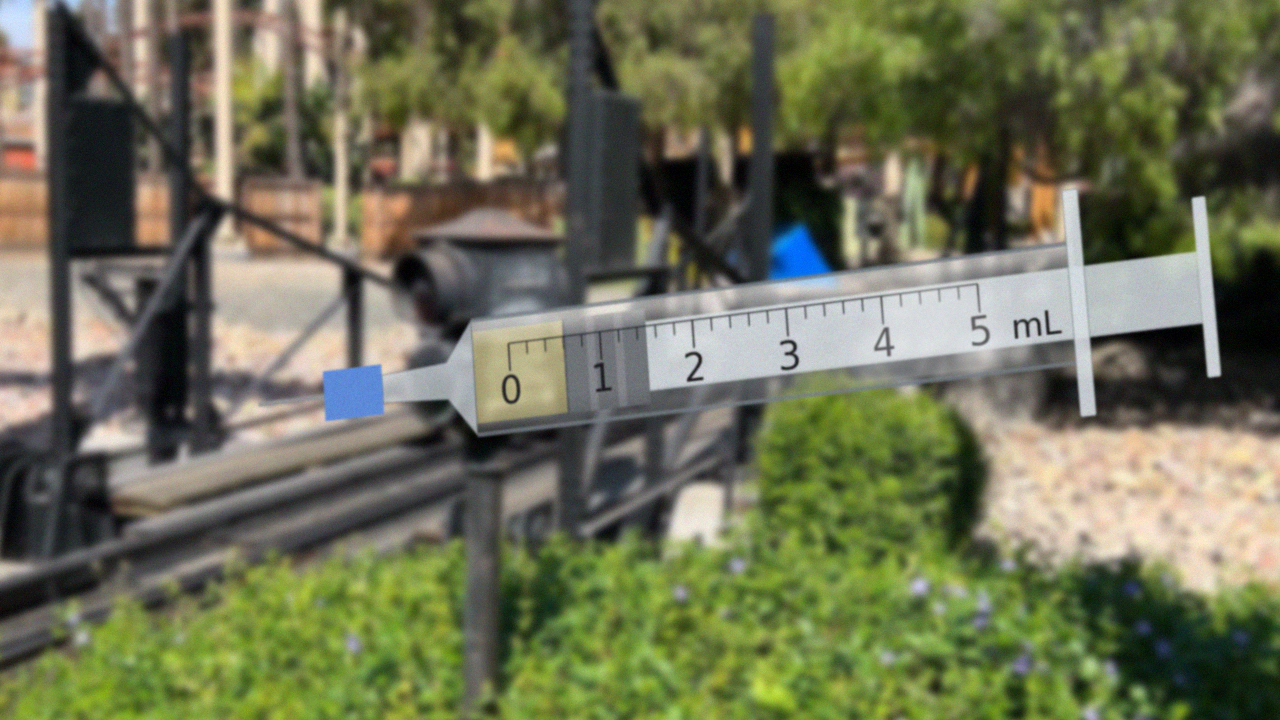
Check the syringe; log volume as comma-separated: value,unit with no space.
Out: 0.6,mL
